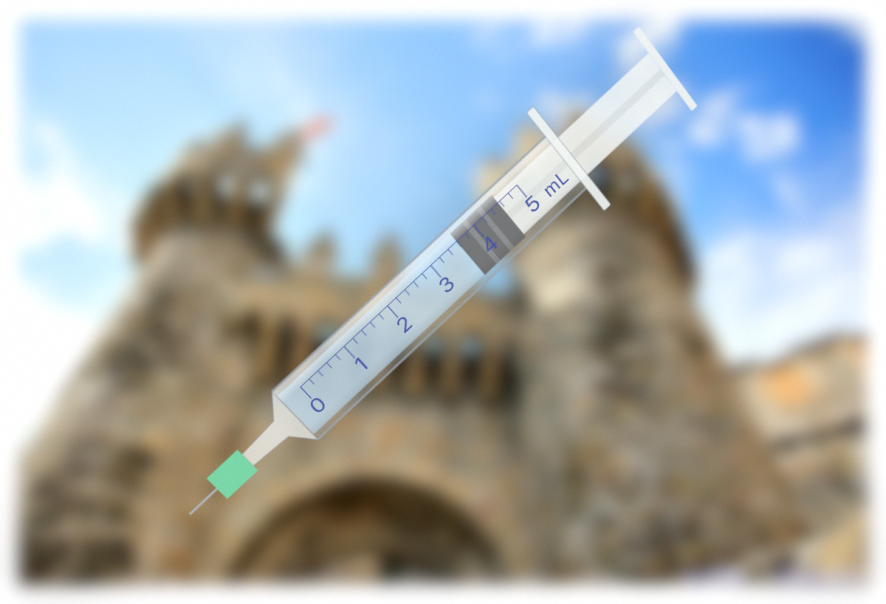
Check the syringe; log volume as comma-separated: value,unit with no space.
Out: 3.6,mL
